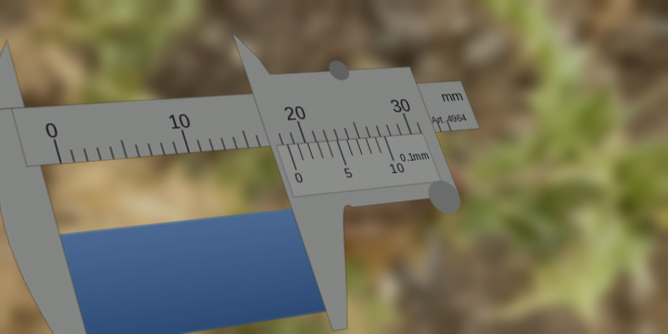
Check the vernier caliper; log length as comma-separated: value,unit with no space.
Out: 18.4,mm
